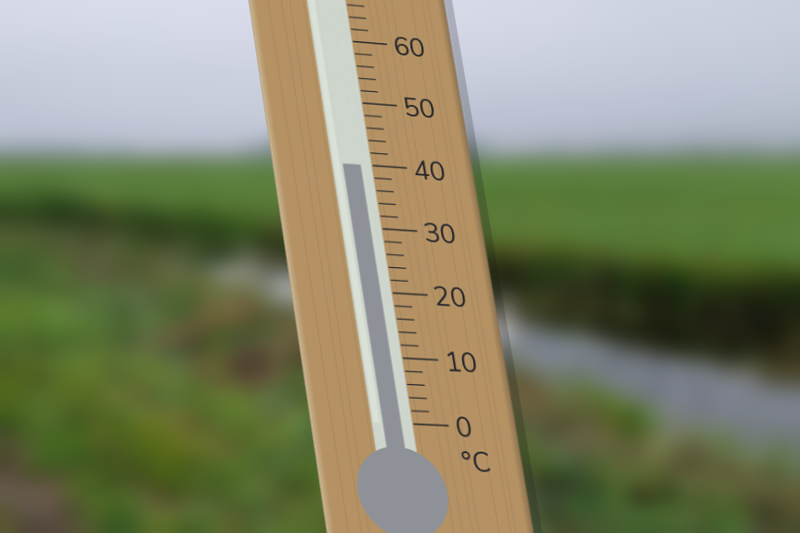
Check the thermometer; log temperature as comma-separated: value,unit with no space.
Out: 40,°C
